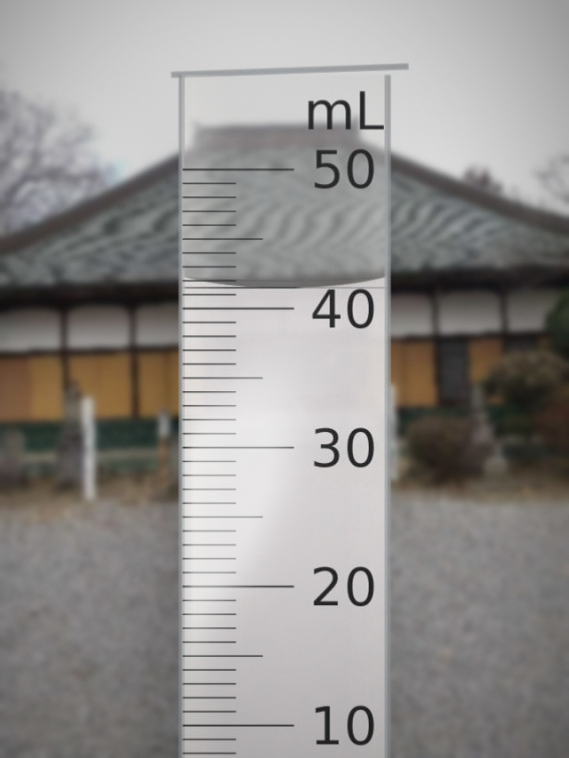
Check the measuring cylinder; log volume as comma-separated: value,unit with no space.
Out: 41.5,mL
